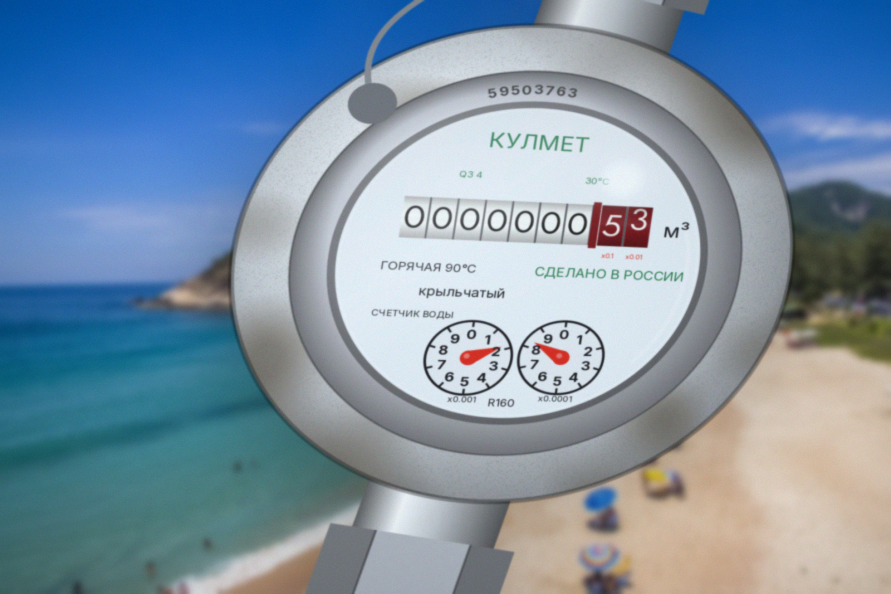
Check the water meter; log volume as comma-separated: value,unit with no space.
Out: 0.5318,m³
